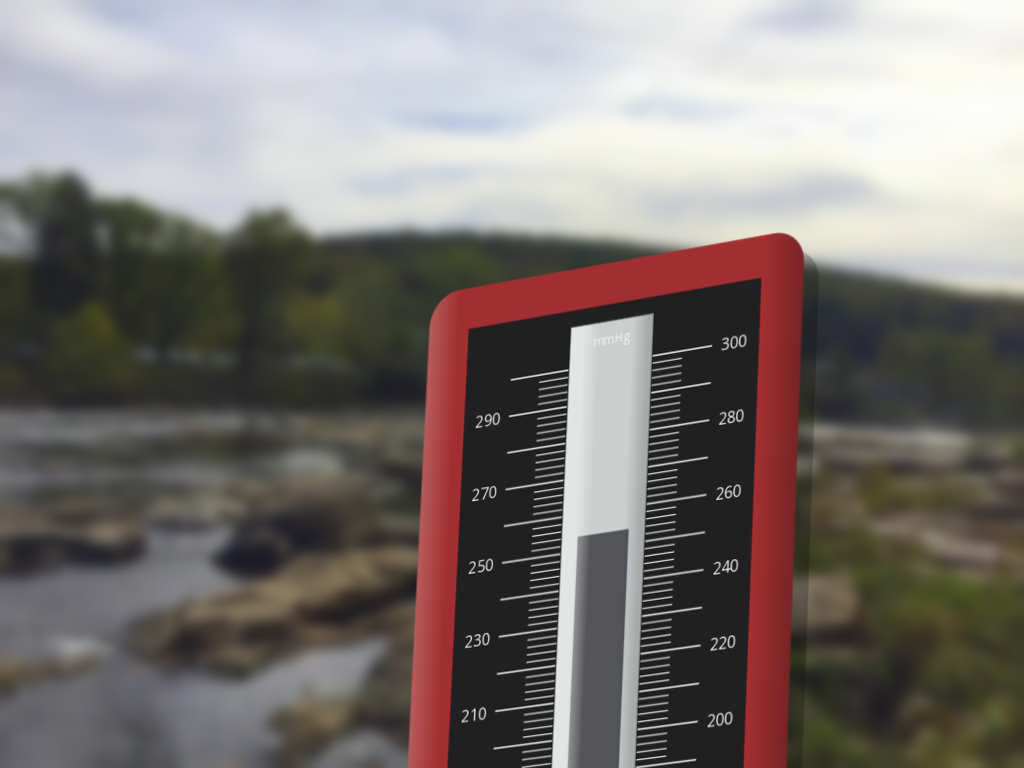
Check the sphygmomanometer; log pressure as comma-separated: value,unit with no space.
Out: 254,mmHg
